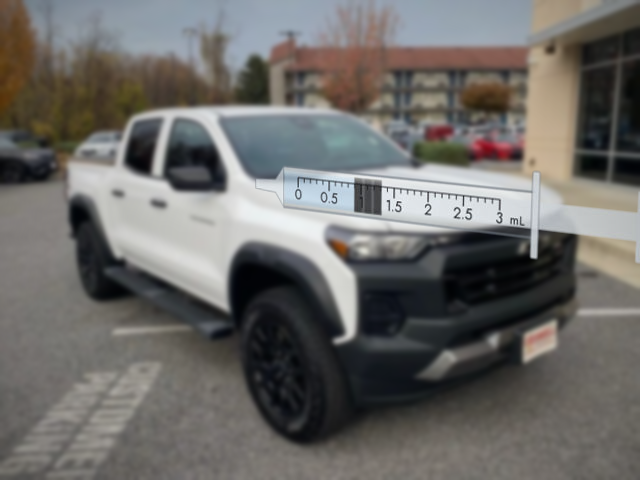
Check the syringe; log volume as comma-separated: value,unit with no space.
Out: 0.9,mL
